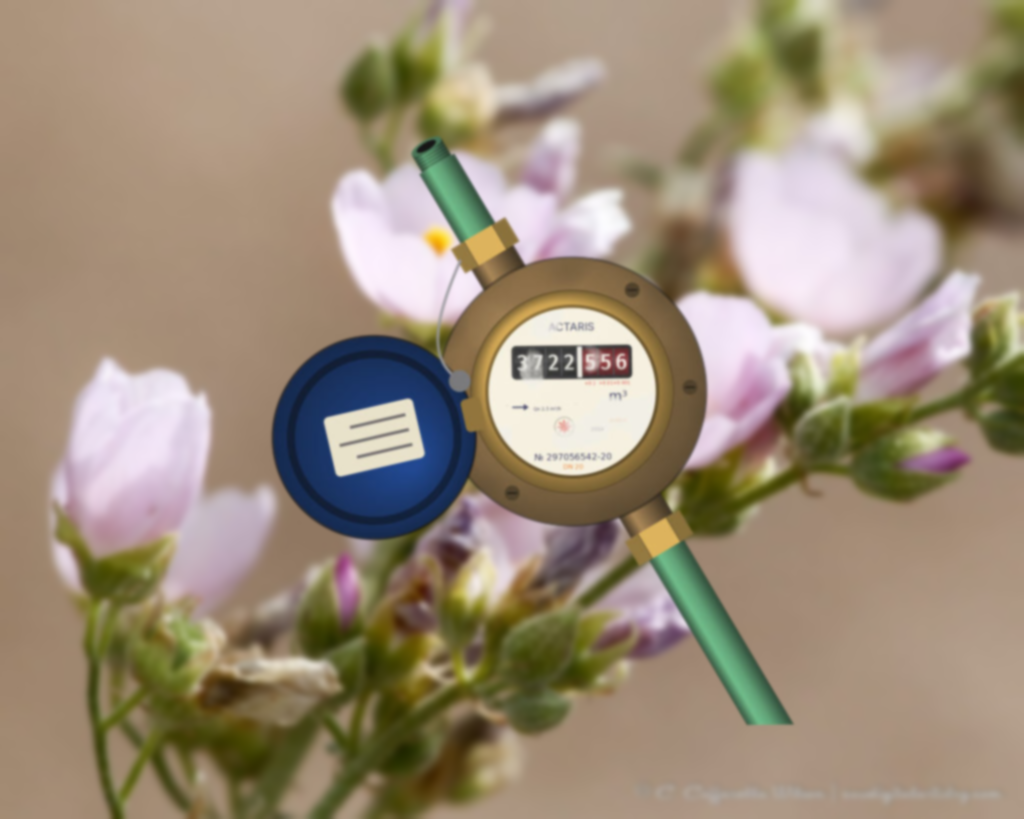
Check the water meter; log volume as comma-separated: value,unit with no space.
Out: 3722.556,m³
